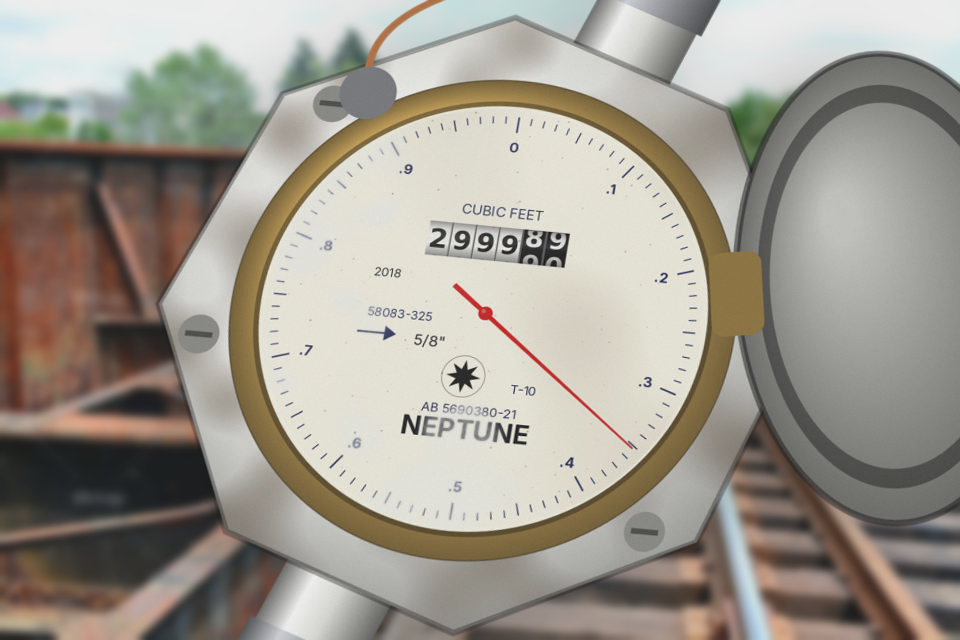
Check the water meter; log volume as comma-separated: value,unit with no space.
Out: 299989.35,ft³
